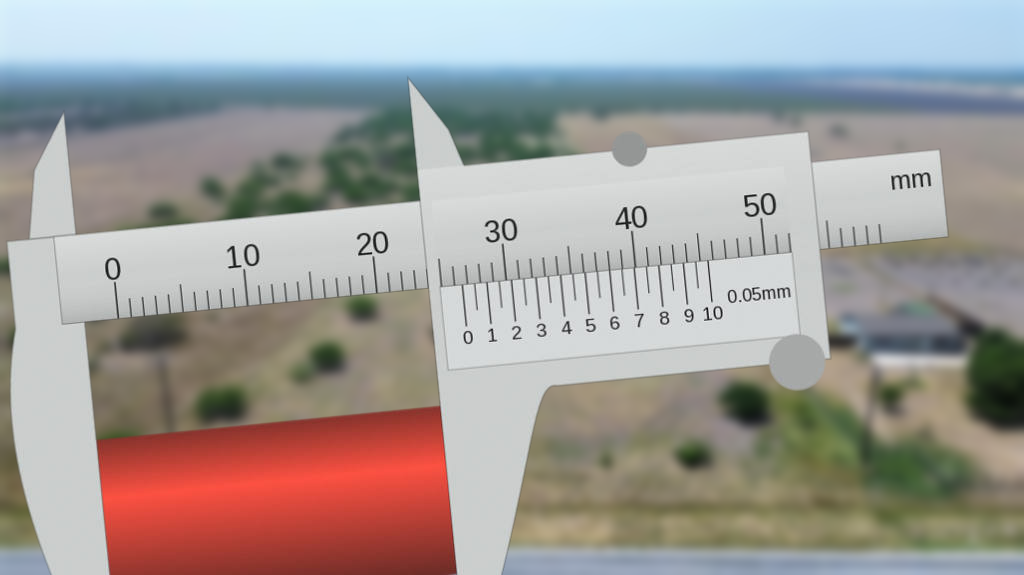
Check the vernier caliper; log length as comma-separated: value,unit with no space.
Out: 26.6,mm
